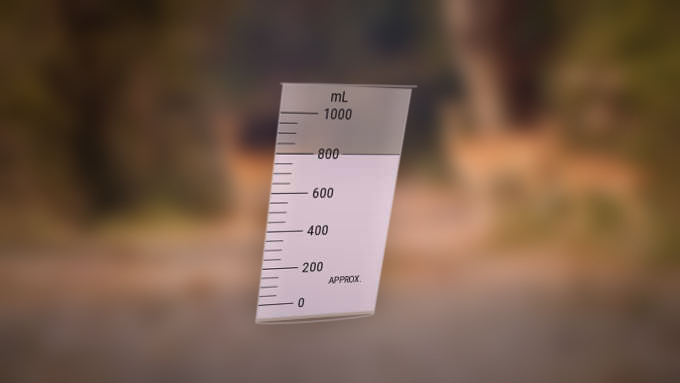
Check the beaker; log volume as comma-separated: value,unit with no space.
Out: 800,mL
